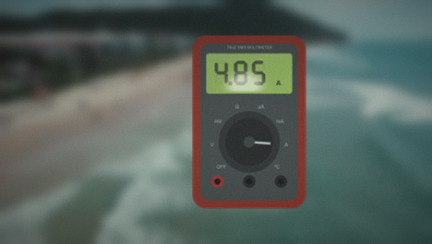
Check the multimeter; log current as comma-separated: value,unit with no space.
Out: 4.85,A
